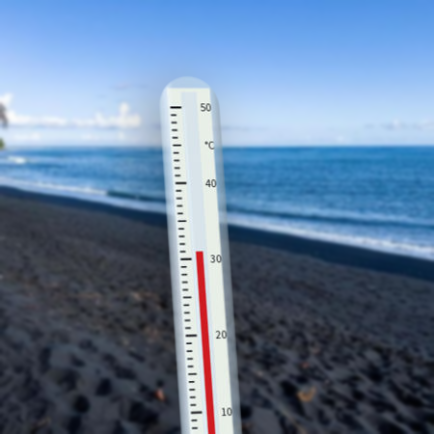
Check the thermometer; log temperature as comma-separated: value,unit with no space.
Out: 31,°C
